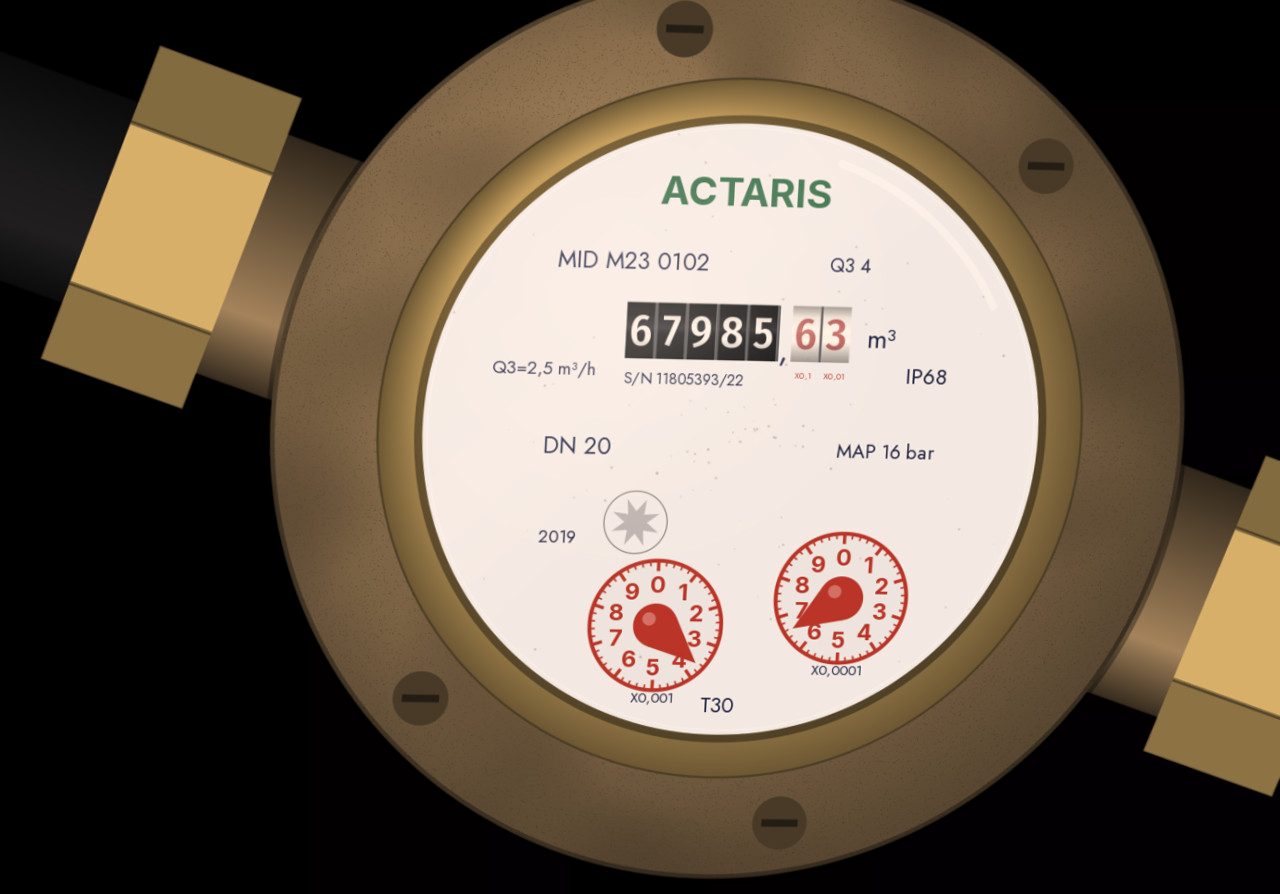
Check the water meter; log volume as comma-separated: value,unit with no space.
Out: 67985.6336,m³
